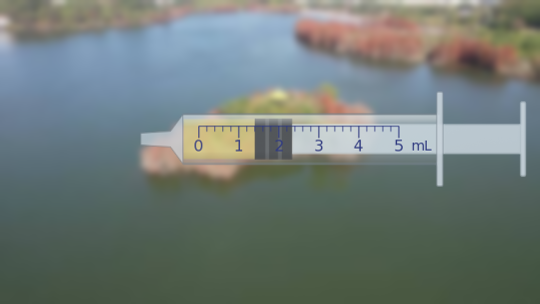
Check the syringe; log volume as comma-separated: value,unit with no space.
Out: 1.4,mL
